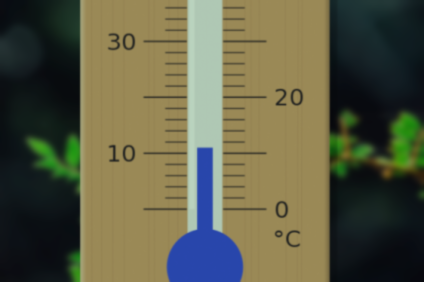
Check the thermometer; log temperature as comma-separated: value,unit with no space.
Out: 11,°C
